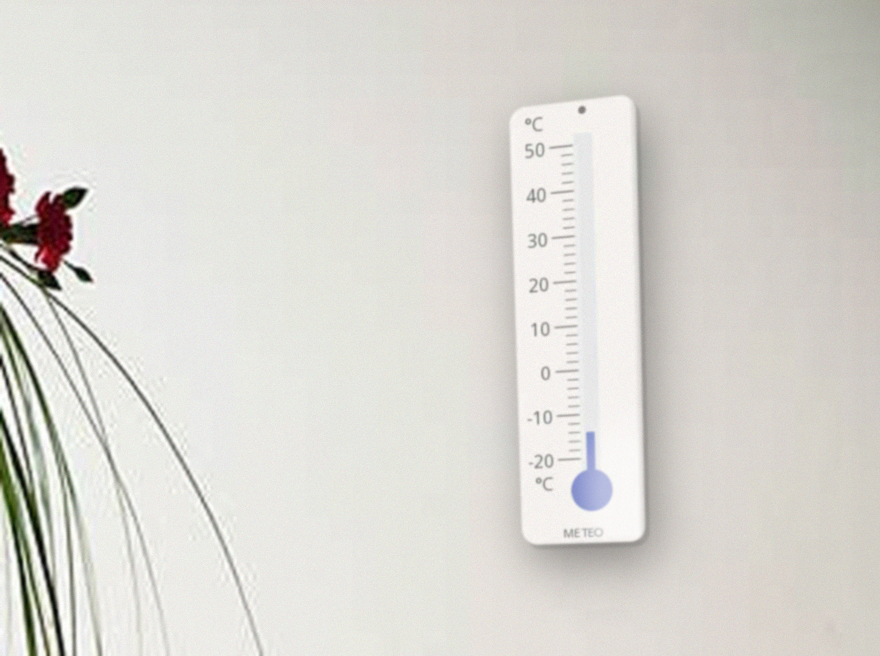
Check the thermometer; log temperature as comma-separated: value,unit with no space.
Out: -14,°C
